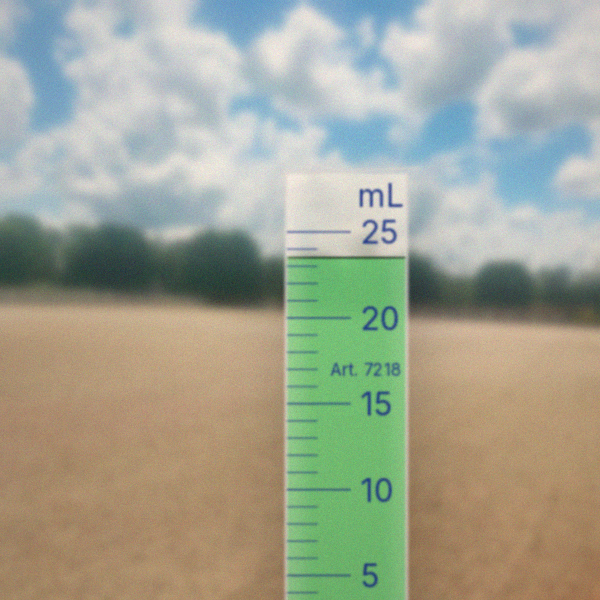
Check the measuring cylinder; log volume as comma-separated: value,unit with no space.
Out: 23.5,mL
